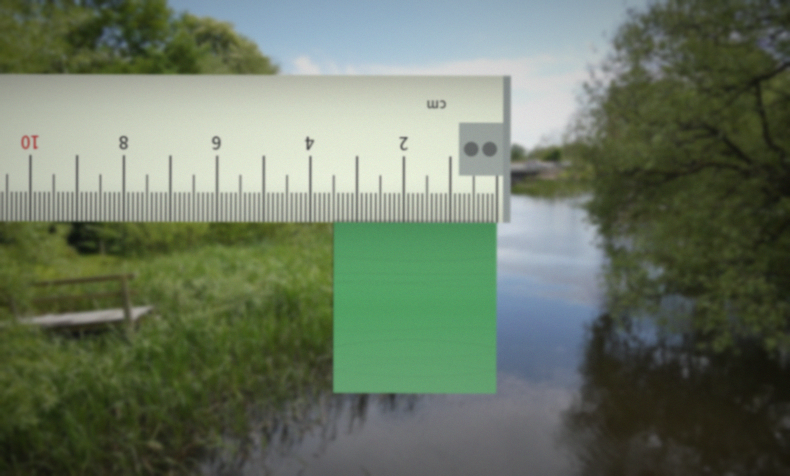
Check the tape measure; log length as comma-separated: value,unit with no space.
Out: 3.5,cm
